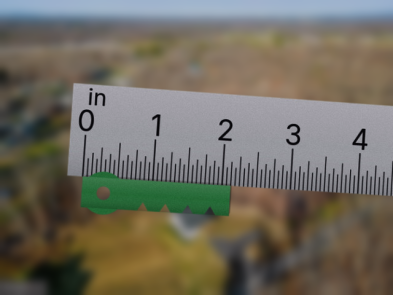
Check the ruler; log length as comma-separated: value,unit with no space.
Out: 2.125,in
